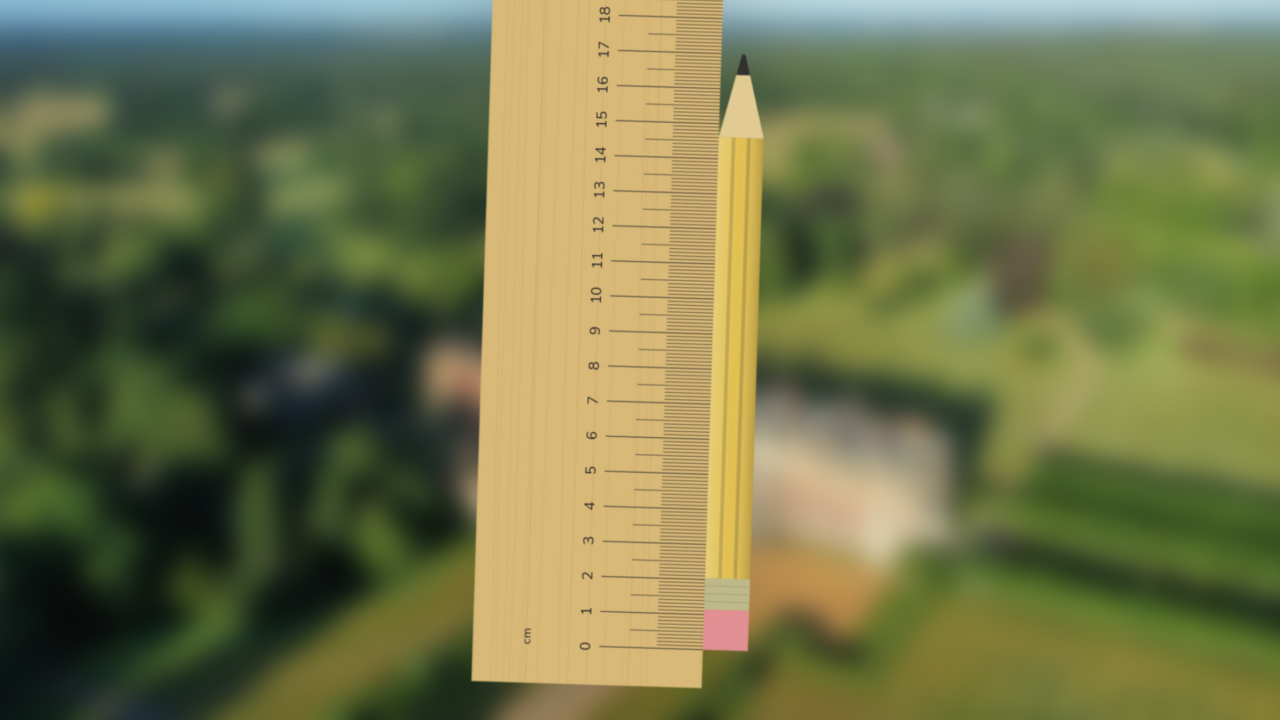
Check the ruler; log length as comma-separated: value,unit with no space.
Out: 17,cm
